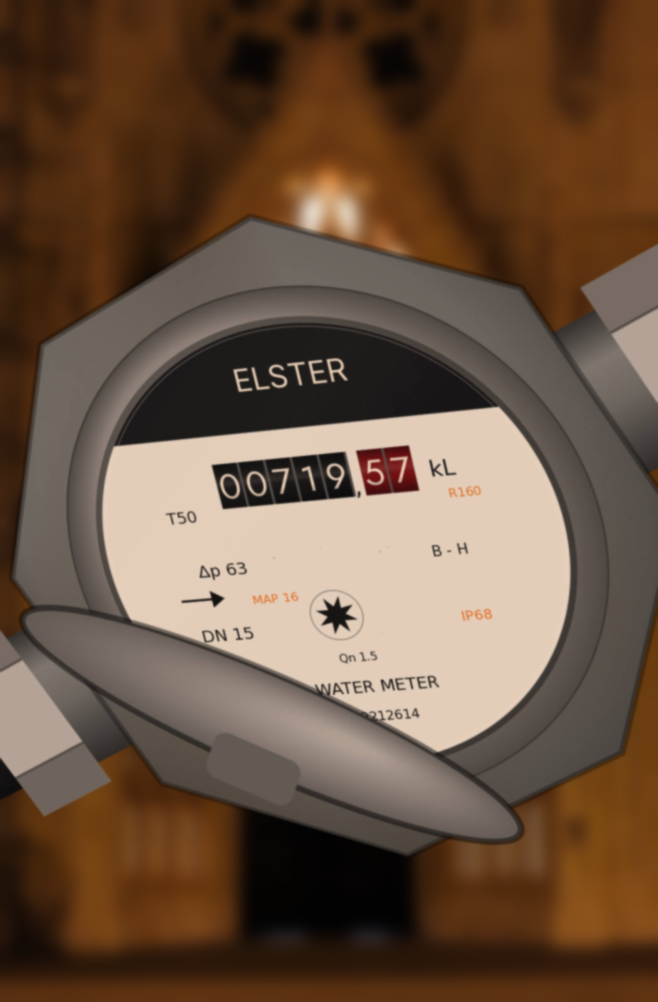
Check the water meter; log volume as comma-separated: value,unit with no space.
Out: 719.57,kL
